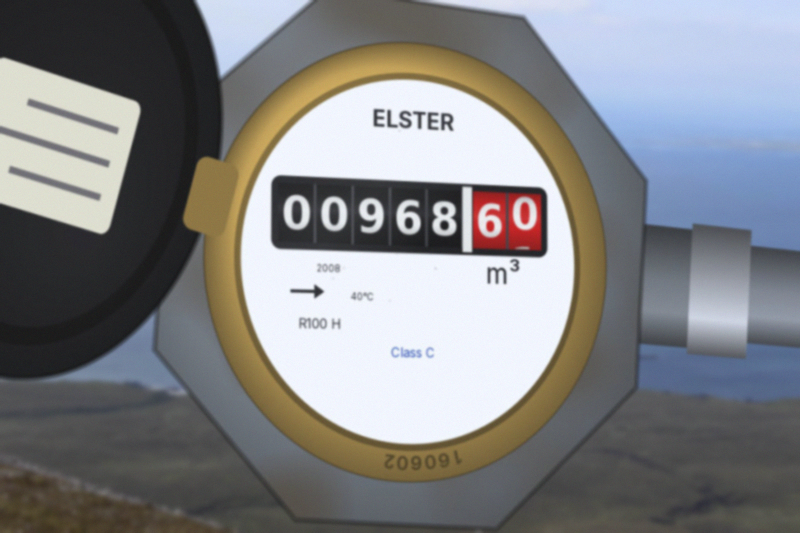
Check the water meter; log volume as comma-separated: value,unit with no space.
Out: 968.60,m³
